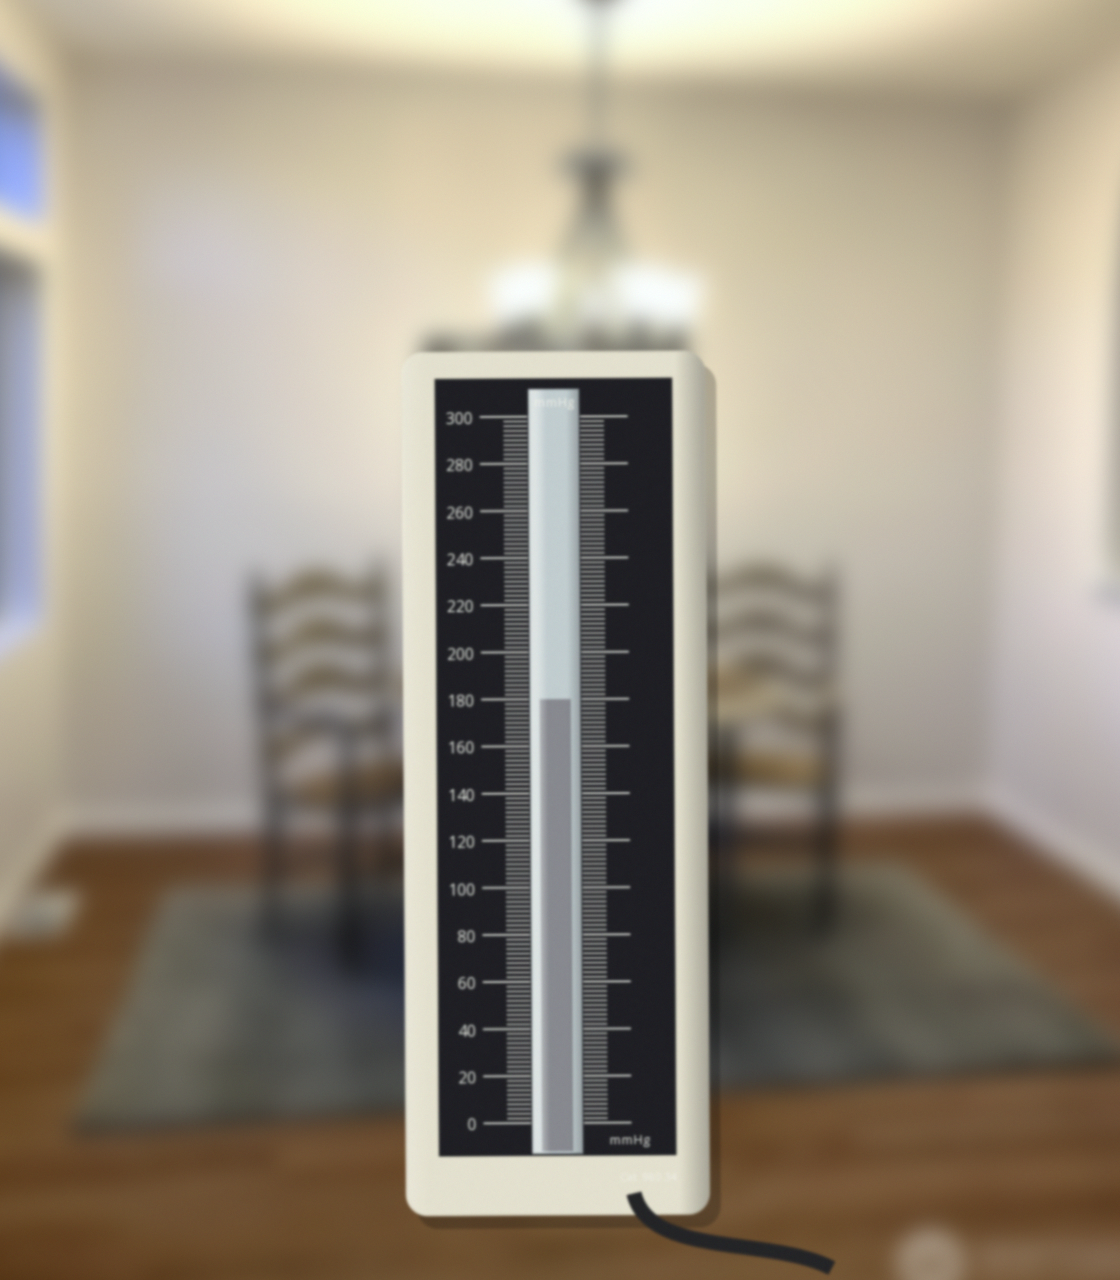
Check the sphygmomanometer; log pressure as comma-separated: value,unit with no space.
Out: 180,mmHg
